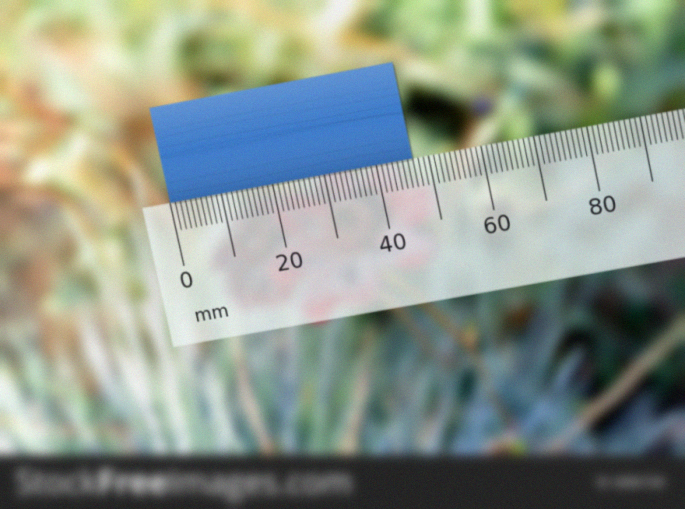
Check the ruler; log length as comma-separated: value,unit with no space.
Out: 47,mm
